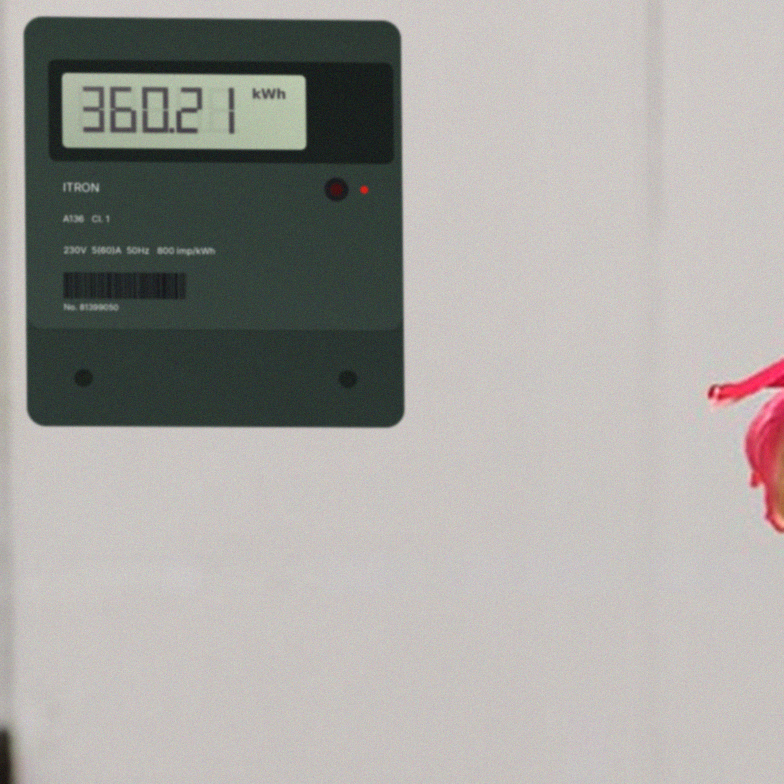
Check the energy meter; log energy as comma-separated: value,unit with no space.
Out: 360.21,kWh
